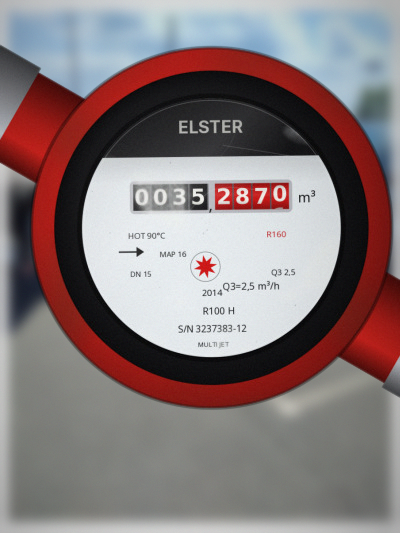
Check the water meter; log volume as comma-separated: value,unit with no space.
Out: 35.2870,m³
